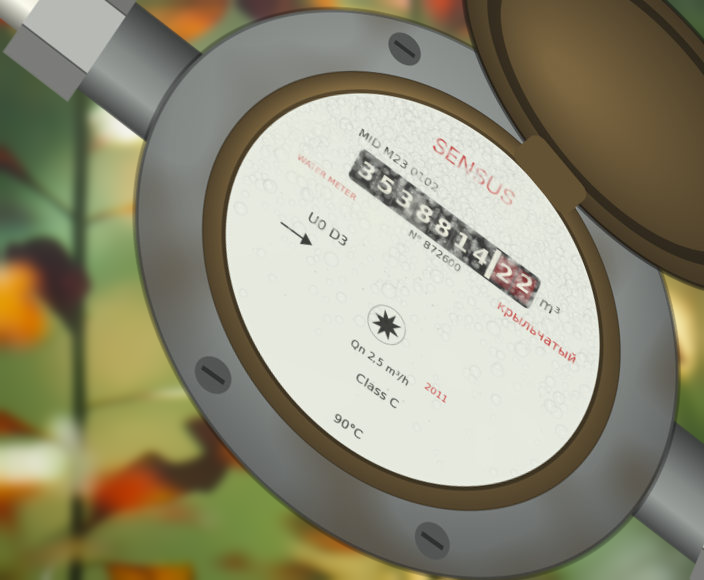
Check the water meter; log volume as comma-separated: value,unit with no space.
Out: 3538814.22,m³
